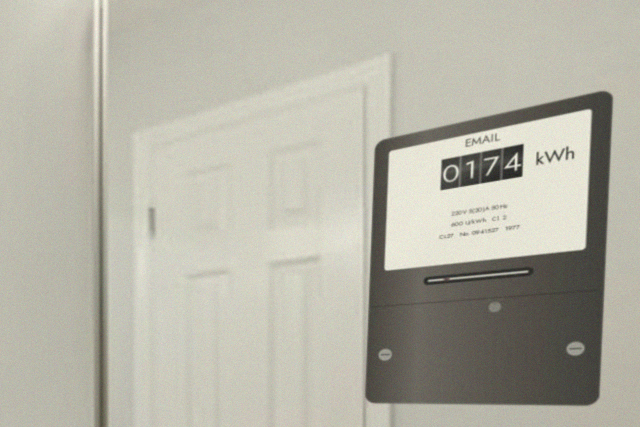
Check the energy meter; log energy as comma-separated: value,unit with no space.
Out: 174,kWh
